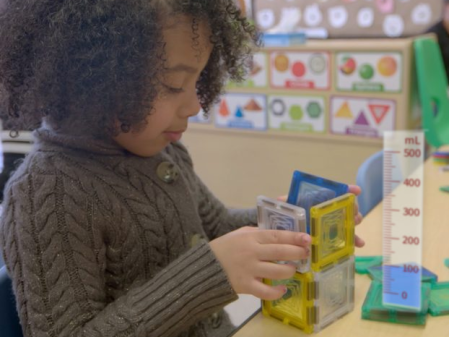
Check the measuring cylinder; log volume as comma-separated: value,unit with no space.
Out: 100,mL
